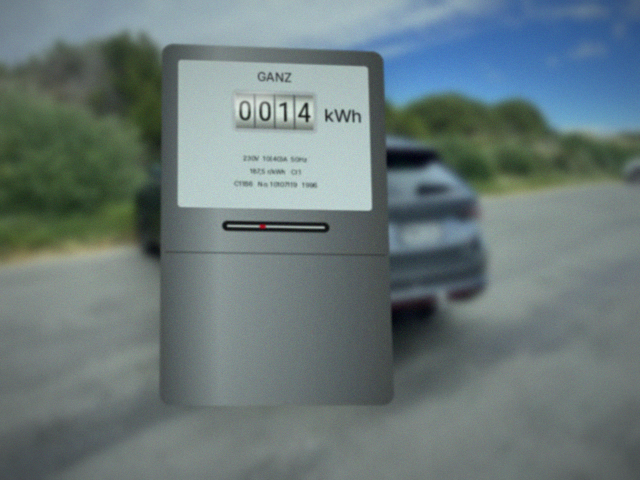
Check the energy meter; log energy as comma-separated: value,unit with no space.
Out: 14,kWh
